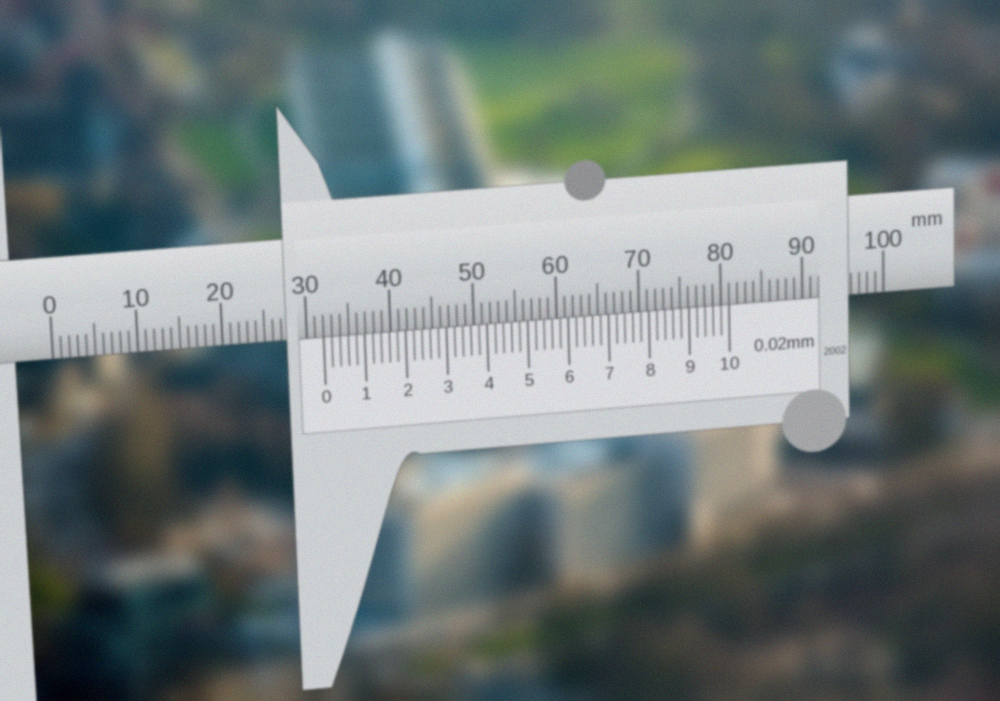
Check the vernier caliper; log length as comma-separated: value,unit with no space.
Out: 32.0,mm
